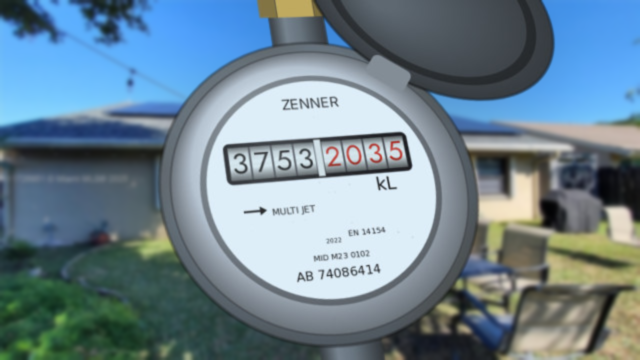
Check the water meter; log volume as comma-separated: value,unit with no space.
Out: 3753.2035,kL
